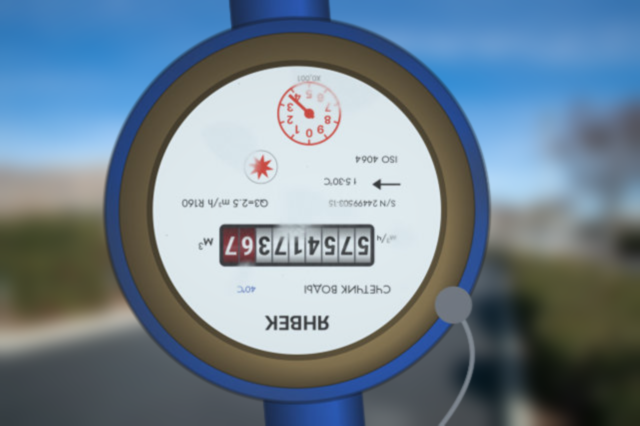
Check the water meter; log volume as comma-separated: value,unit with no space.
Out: 5754173.673,m³
